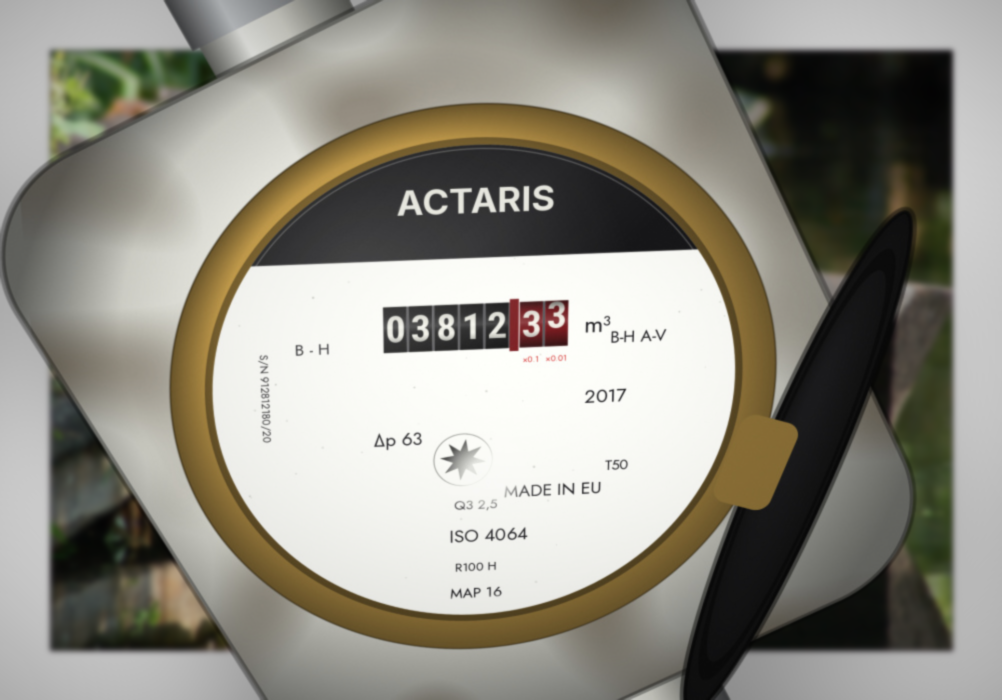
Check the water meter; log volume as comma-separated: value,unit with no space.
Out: 3812.33,m³
